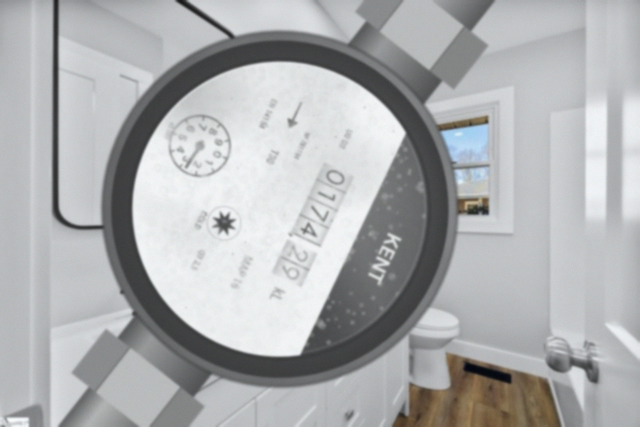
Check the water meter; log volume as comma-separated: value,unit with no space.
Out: 174.292,kL
